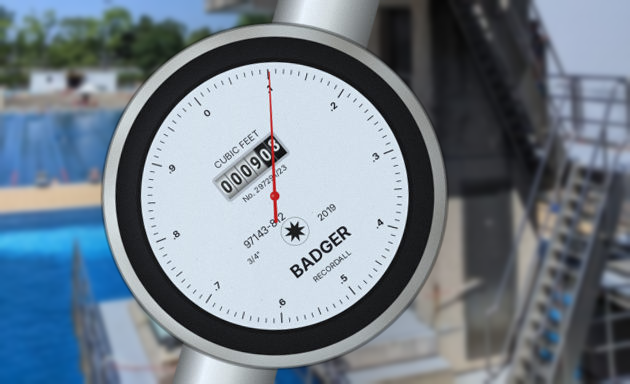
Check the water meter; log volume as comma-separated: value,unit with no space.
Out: 908.10,ft³
